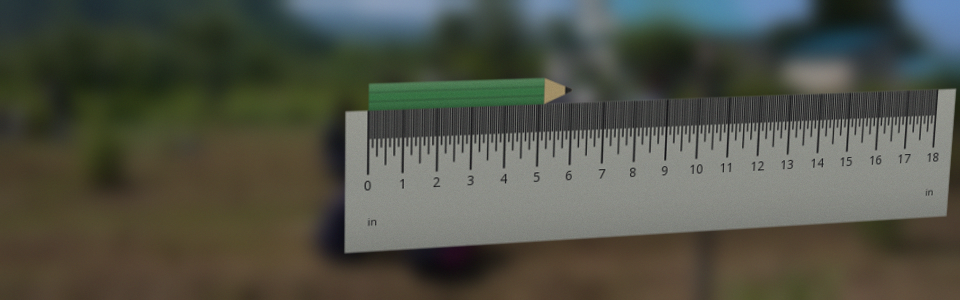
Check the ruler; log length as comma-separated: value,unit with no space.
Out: 6,in
